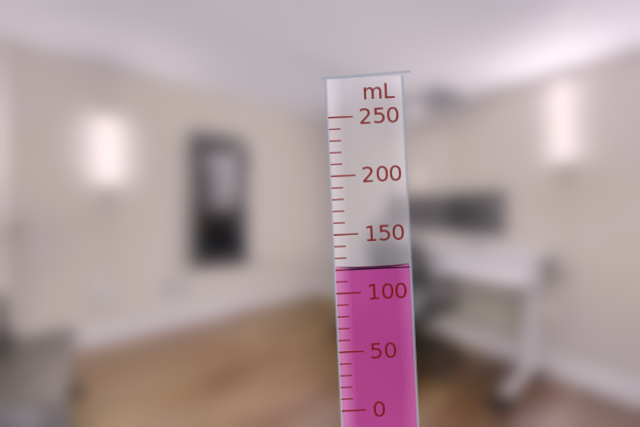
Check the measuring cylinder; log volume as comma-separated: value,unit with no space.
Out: 120,mL
